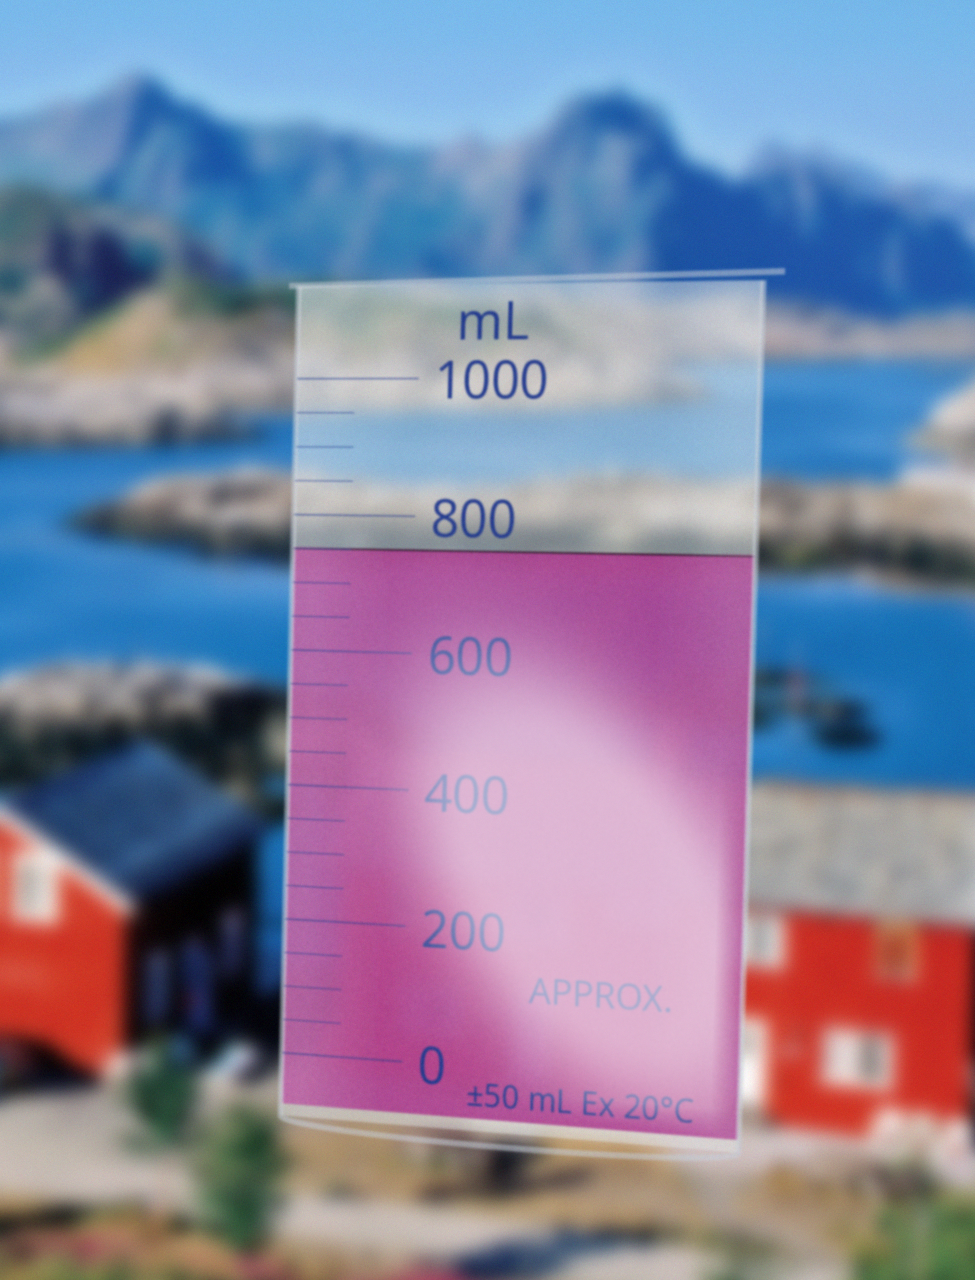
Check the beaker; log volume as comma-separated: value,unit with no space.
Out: 750,mL
